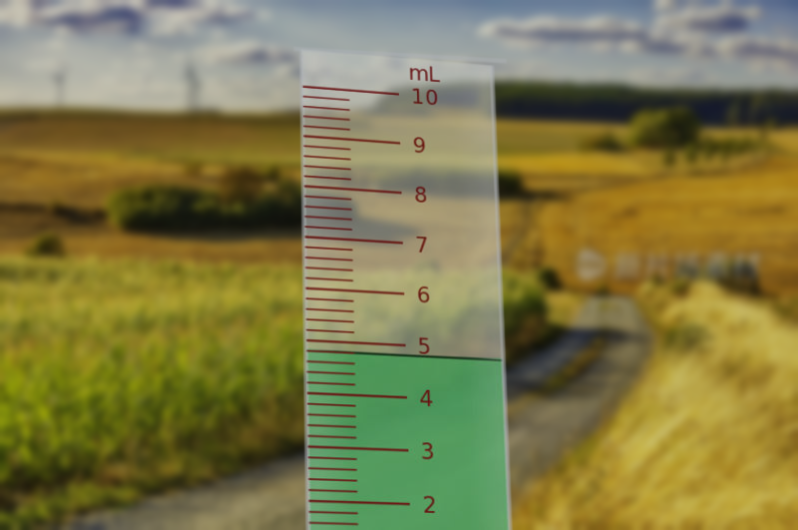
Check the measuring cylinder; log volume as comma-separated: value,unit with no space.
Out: 4.8,mL
